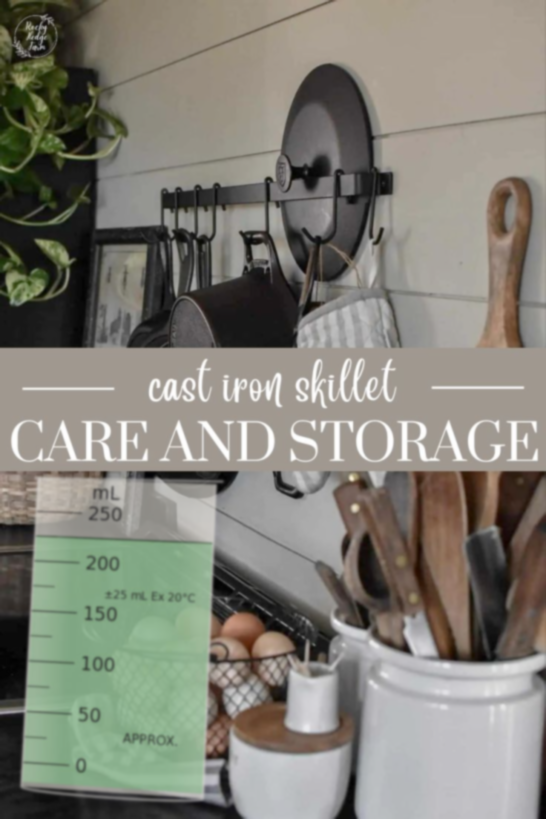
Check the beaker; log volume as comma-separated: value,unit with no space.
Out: 225,mL
